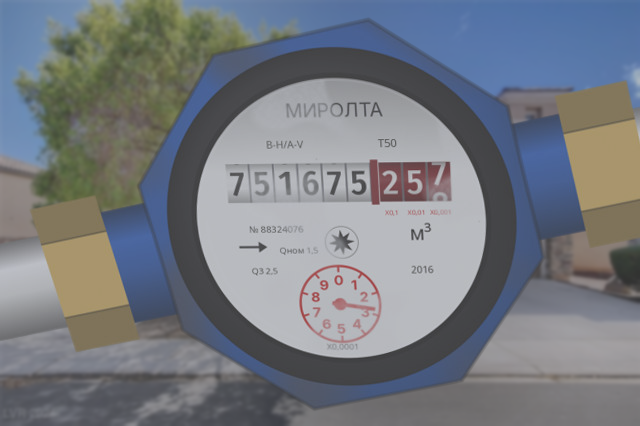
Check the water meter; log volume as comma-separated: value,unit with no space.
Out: 751675.2572,m³
